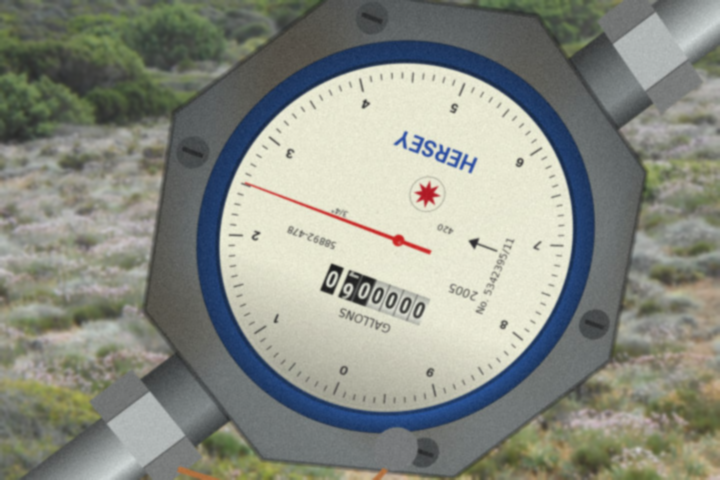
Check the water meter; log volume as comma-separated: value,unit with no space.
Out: 62.5,gal
